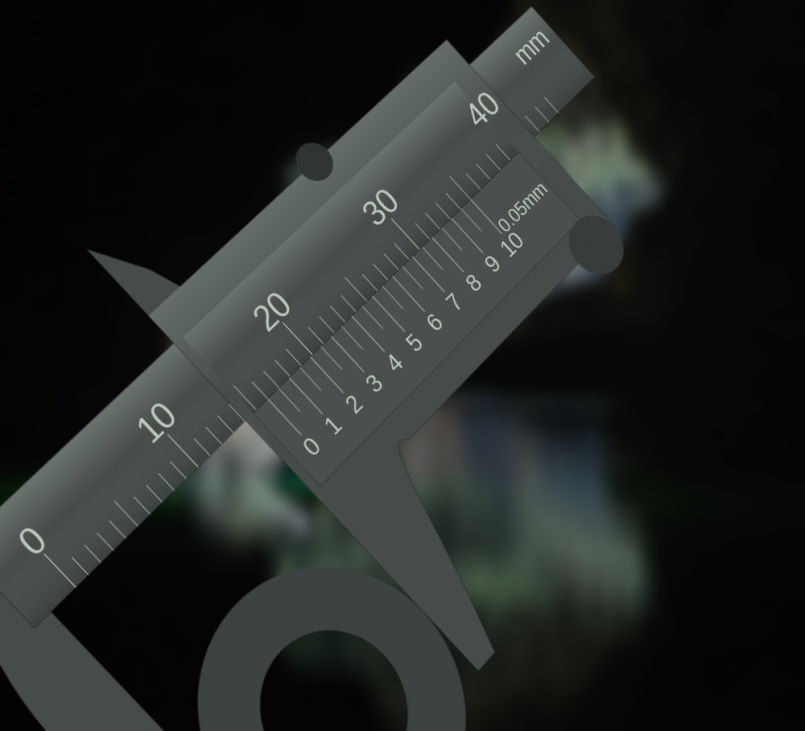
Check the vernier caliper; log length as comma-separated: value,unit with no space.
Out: 16.0,mm
